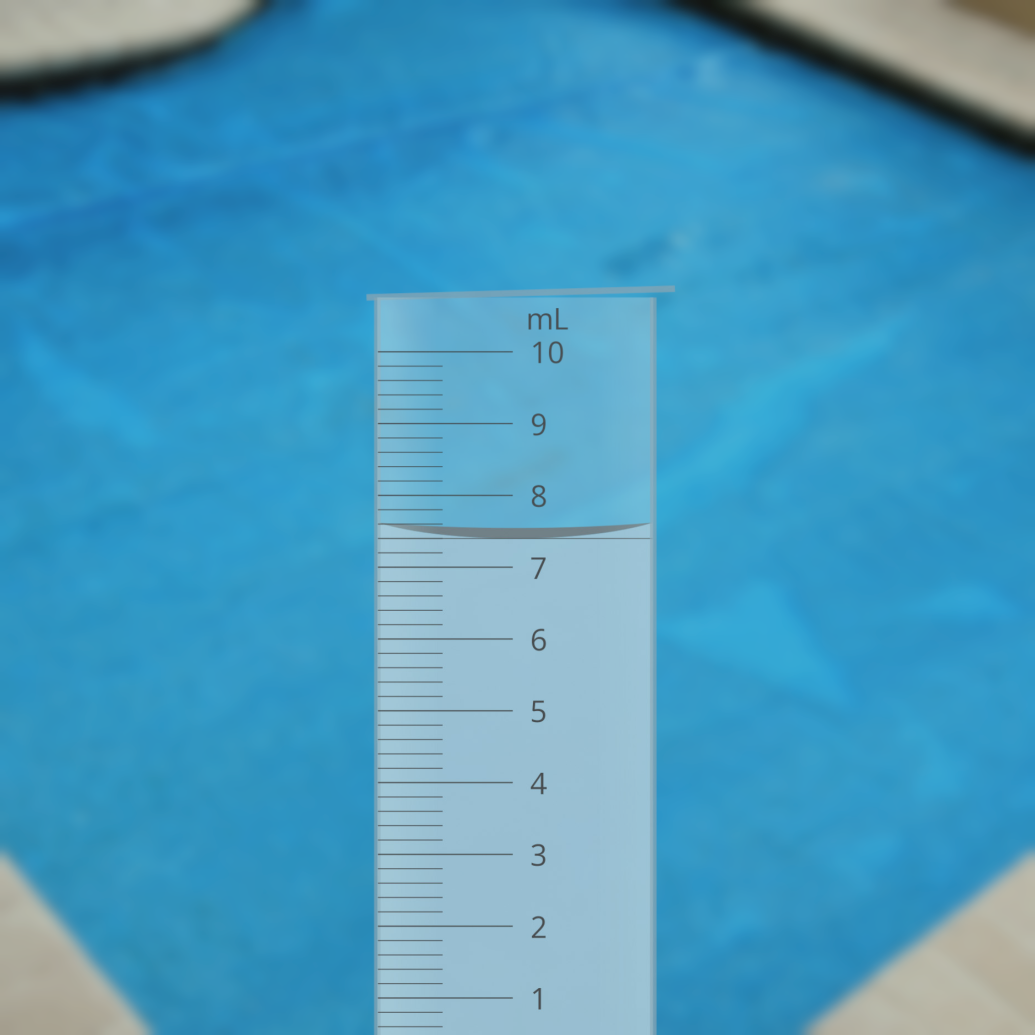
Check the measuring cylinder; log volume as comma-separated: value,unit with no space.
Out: 7.4,mL
